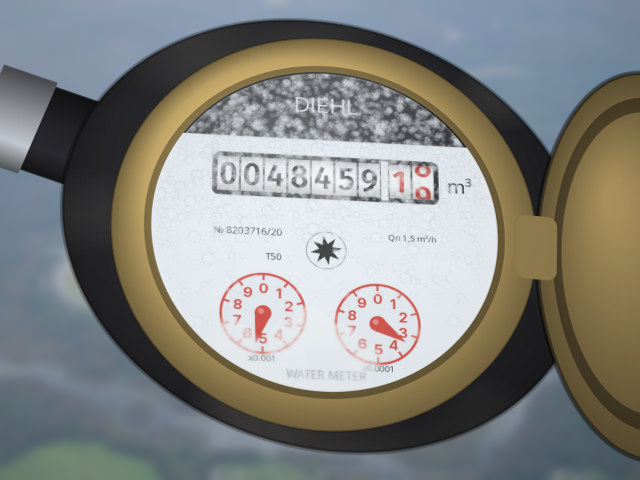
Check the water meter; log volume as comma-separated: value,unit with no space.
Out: 48459.1853,m³
